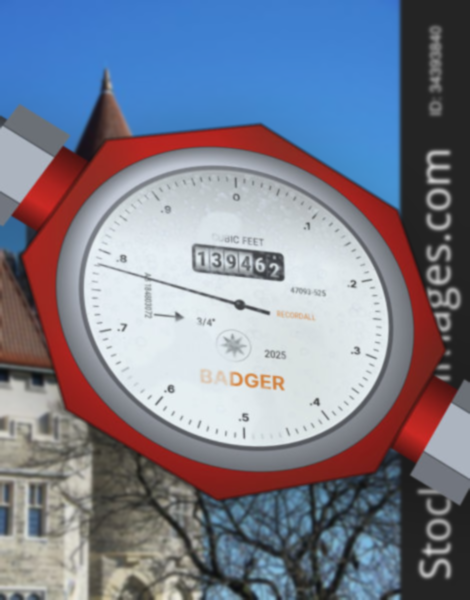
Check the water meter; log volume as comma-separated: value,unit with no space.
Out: 139461.78,ft³
